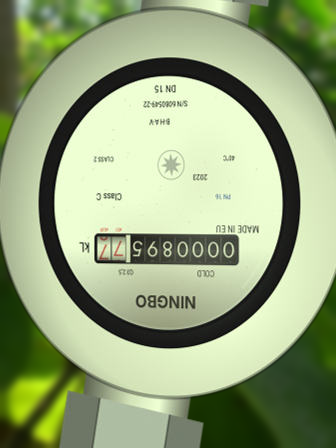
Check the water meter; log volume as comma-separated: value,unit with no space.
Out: 895.77,kL
